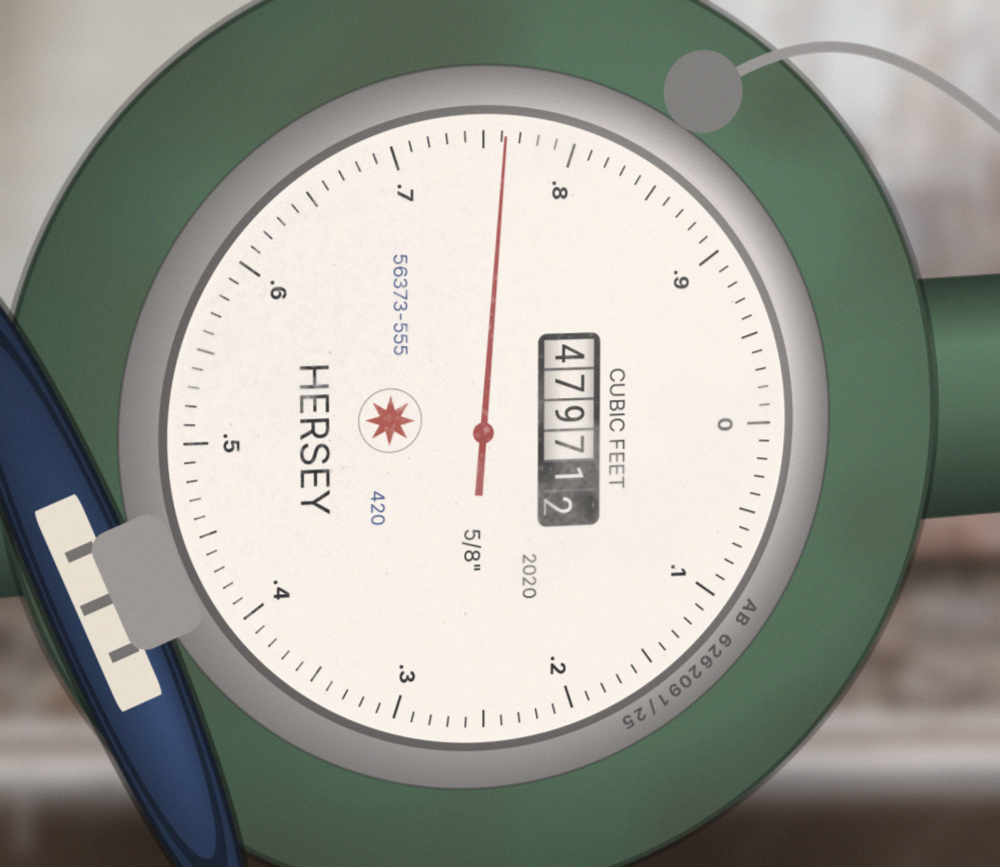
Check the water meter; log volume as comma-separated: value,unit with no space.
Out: 479711.76,ft³
